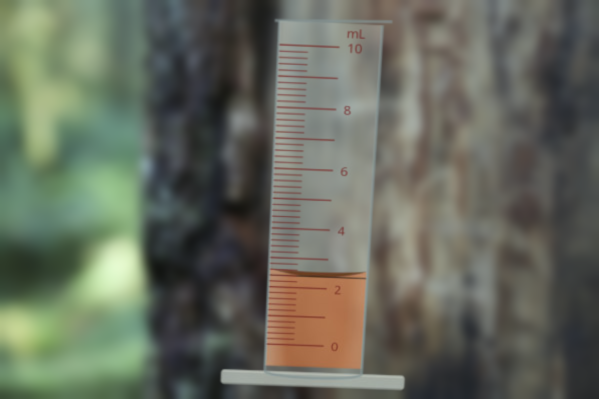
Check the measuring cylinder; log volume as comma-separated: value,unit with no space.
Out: 2.4,mL
